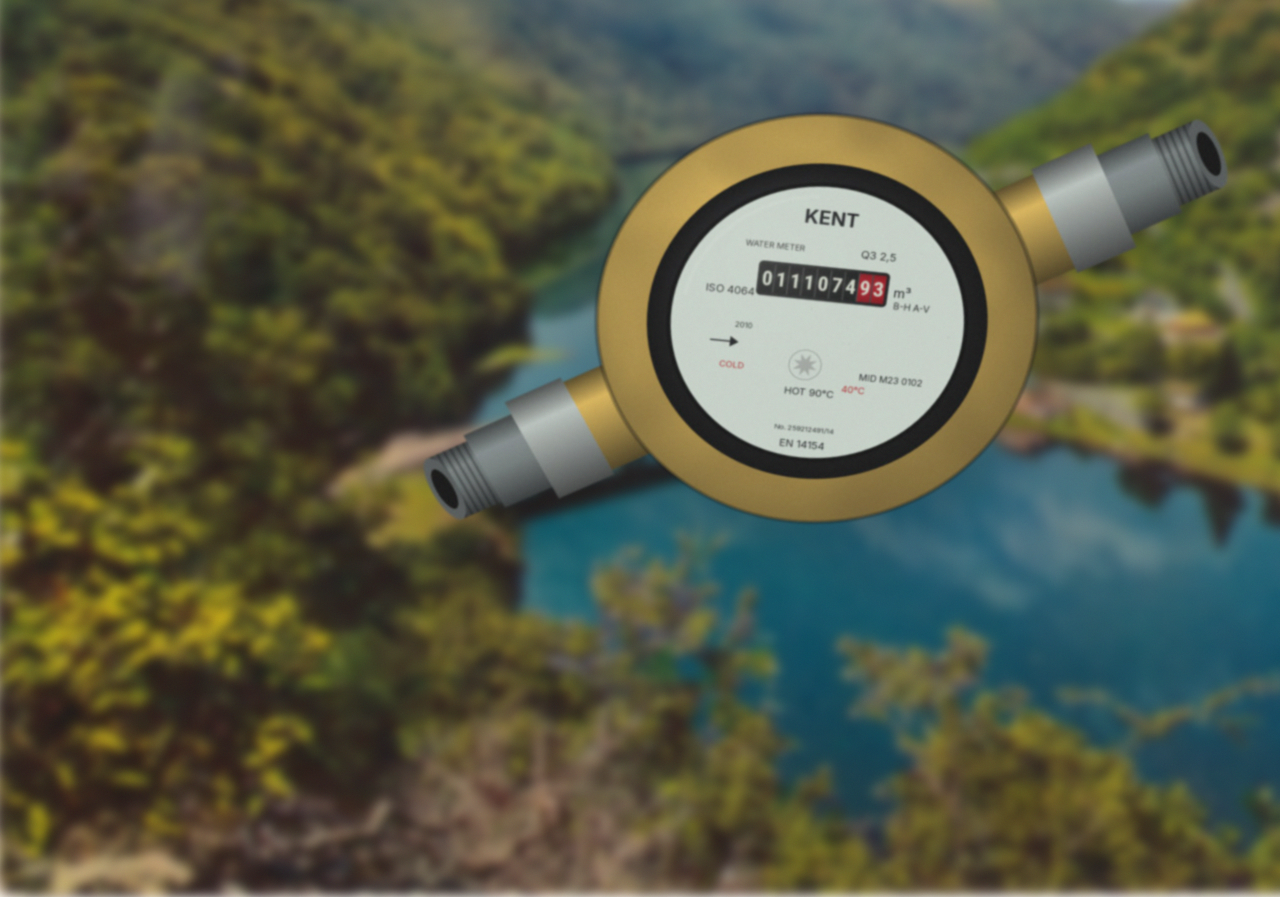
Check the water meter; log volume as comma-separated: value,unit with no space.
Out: 111074.93,m³
